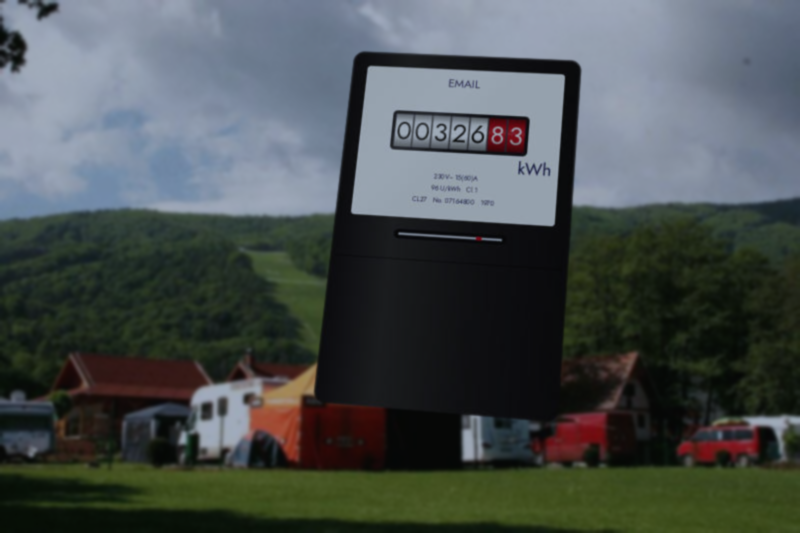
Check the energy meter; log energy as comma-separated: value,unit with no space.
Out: 326.83,kWh
